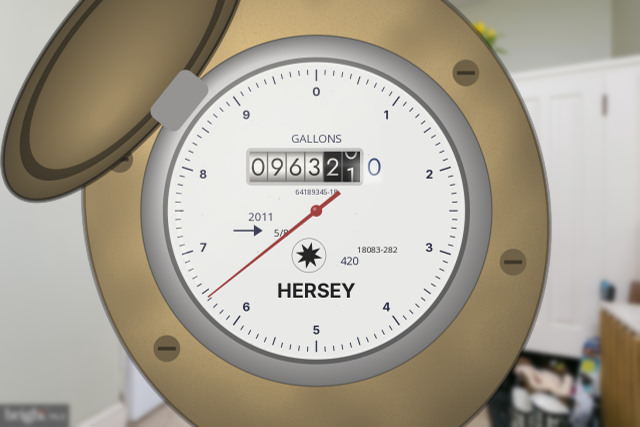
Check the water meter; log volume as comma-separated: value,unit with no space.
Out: 963206.4,gal
